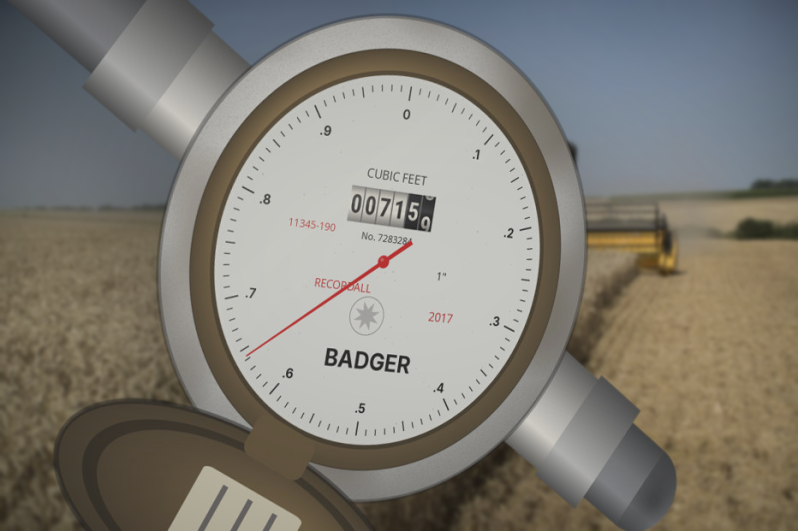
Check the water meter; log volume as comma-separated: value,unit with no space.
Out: 7158.64,ft³
